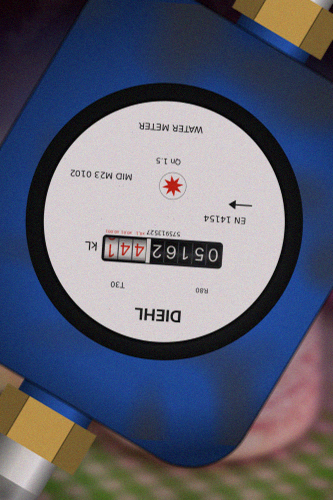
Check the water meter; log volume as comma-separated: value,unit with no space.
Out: 5162.441,kL
